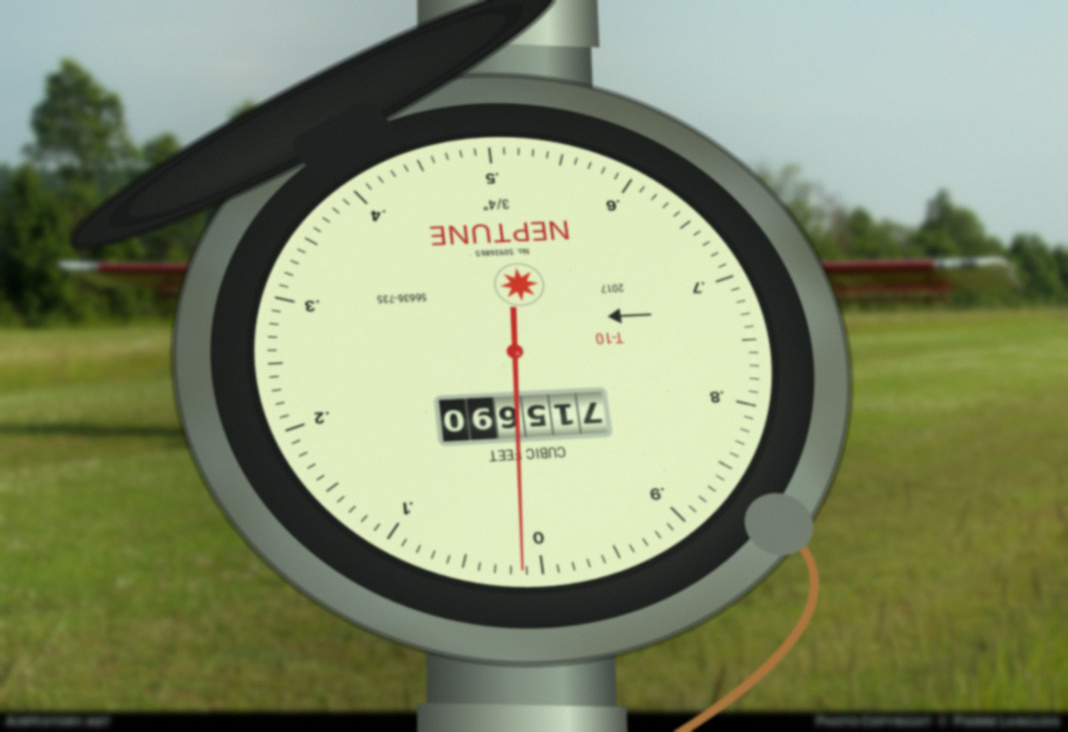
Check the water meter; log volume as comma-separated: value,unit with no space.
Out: 715690.01,ft³
